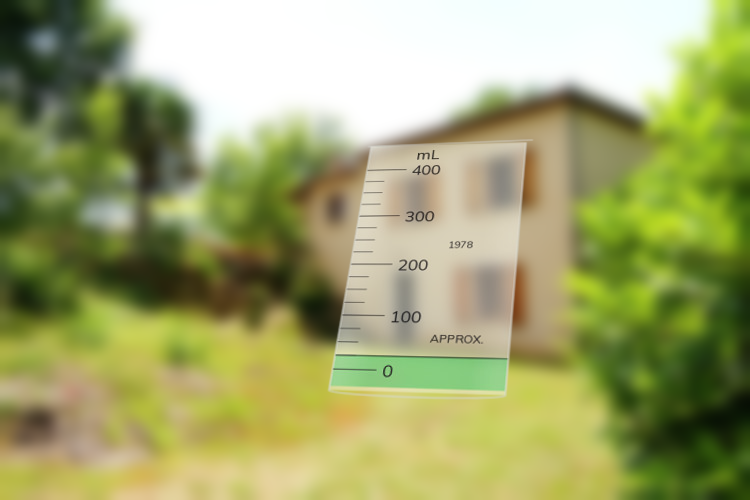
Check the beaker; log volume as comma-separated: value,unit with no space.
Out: 25,mL
